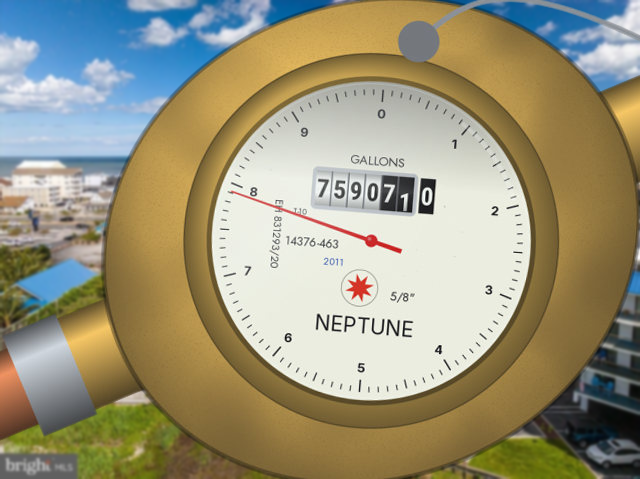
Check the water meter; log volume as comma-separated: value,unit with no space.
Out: 7590707.9,gal
